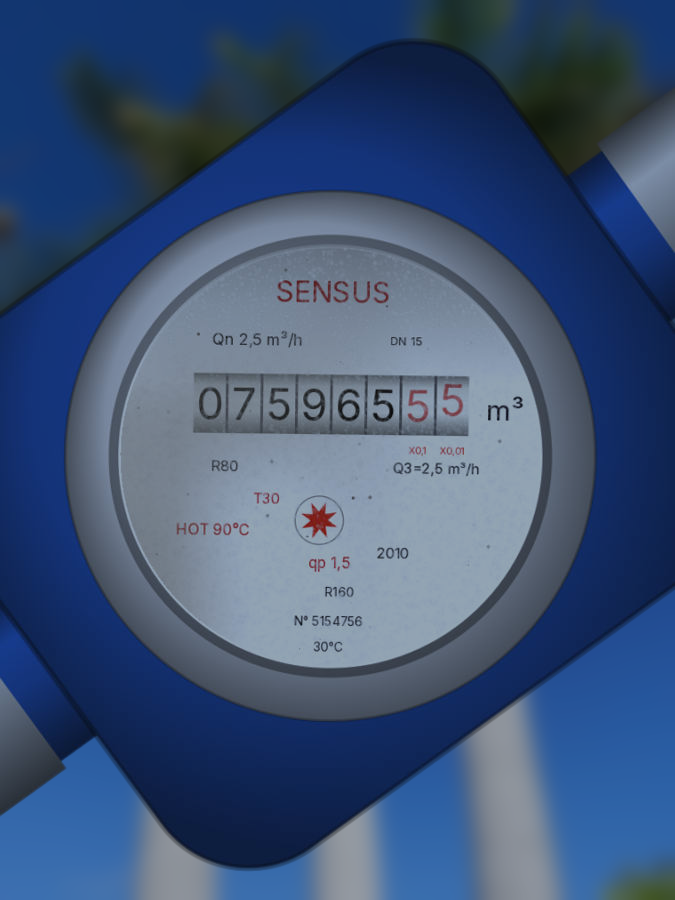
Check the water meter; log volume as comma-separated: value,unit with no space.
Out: 75965.55,m³
